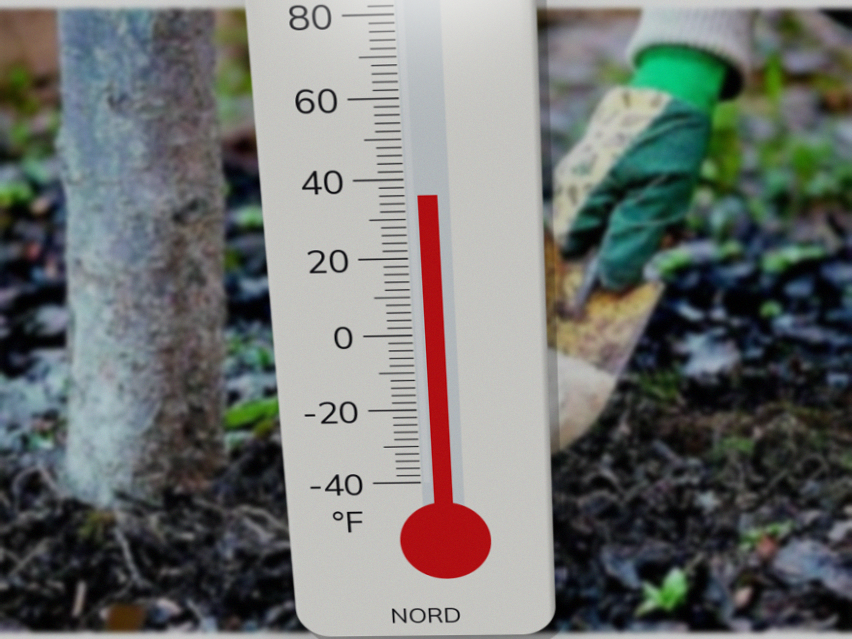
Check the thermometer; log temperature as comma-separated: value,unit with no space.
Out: 36,°F
